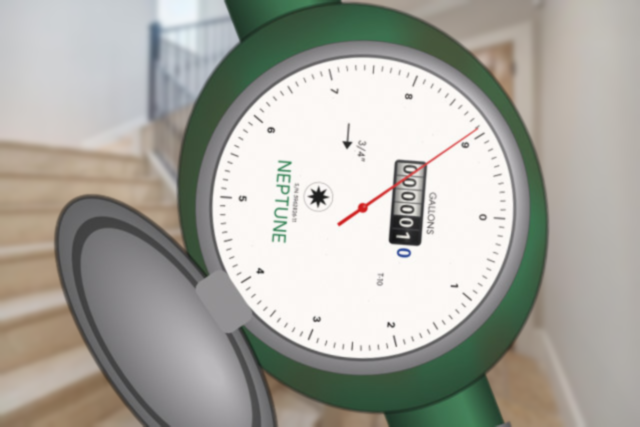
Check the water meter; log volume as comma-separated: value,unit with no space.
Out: 8.9,gal
